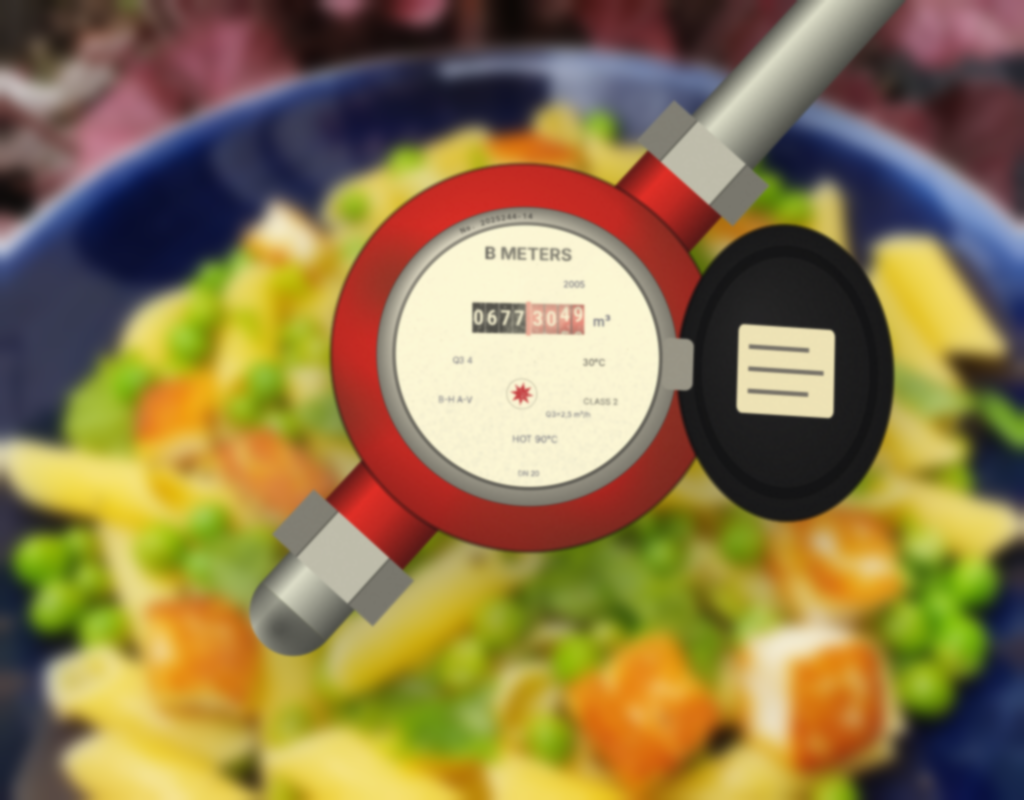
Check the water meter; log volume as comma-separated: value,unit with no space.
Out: 677.3049,m³
